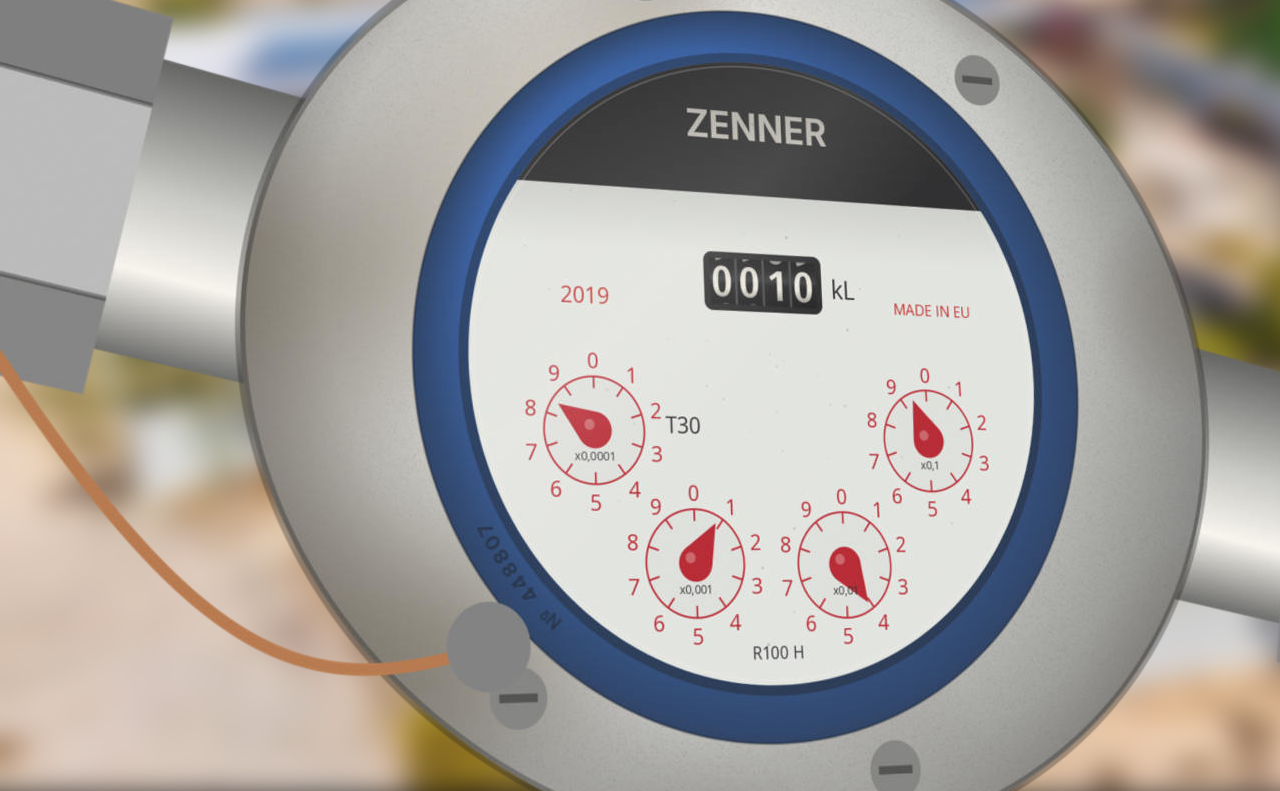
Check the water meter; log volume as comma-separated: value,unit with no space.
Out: 9.9408,kL
